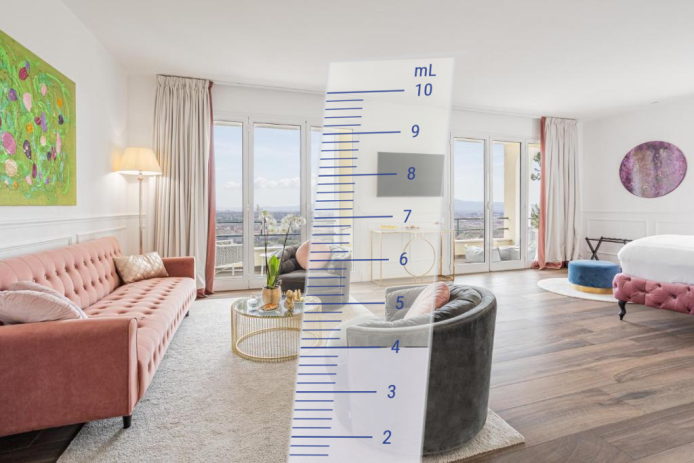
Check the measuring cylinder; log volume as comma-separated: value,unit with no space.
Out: 4,mL
